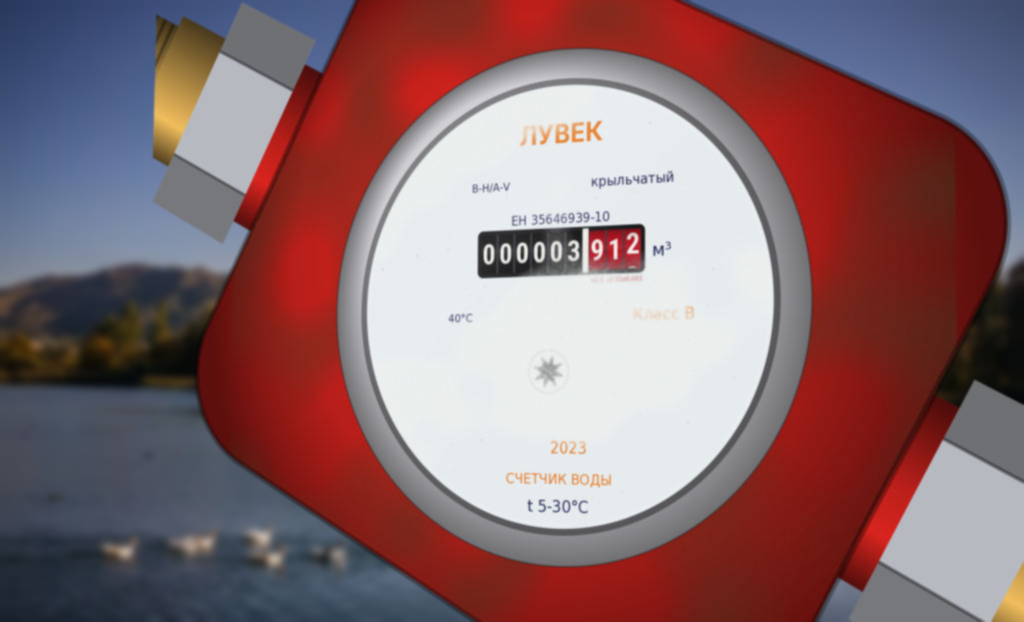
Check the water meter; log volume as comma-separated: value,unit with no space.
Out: 3.912,m³
